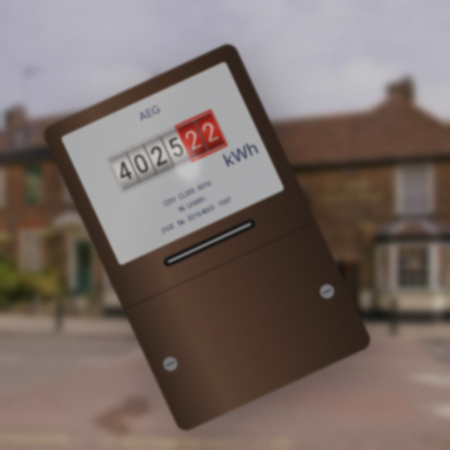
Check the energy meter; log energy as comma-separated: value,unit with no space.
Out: 4025.22,kWh
